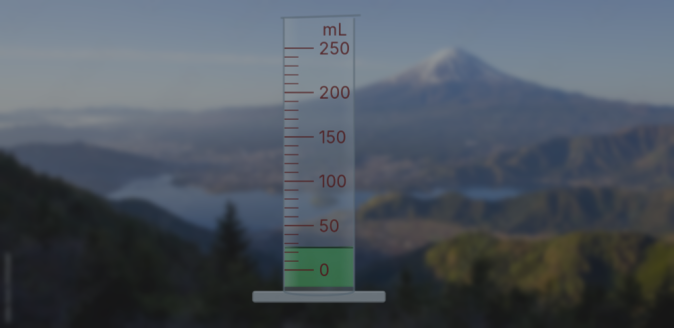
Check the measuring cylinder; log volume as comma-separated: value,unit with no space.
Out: 25,mL
